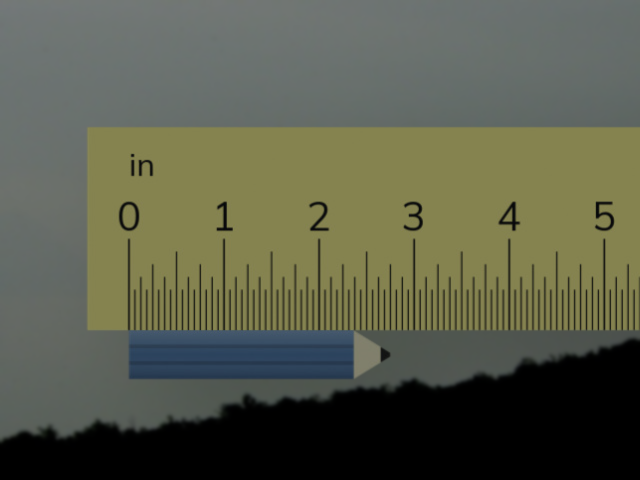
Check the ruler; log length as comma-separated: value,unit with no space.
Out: 2.75,in
